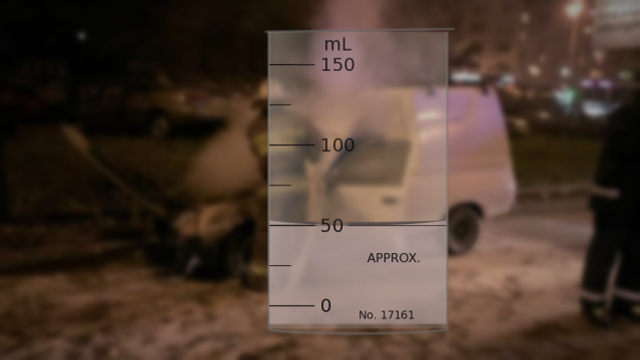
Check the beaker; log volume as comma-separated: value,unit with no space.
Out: 50,mL
